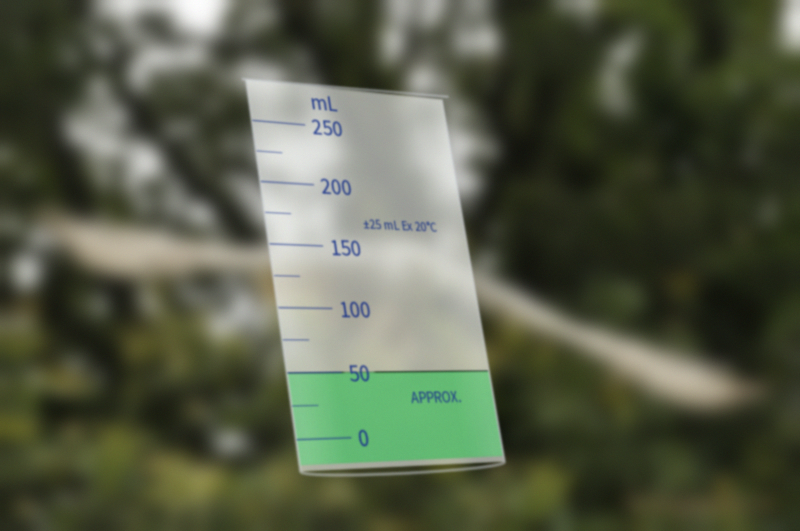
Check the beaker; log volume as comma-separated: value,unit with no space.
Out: 50,mL
